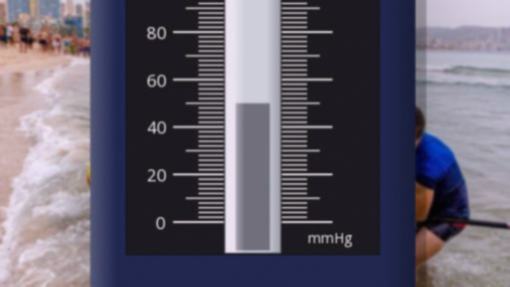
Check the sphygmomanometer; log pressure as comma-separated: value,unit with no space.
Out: 50,mmHg
